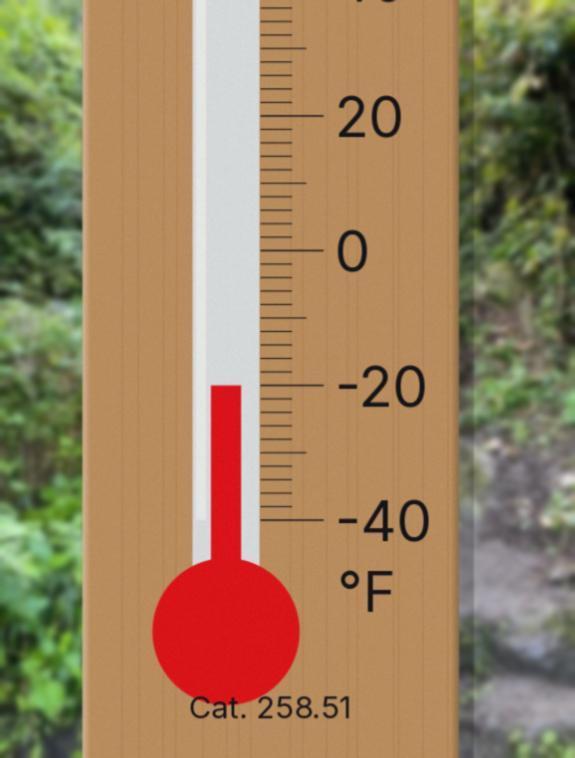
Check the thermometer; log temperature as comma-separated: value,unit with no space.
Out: -20,°F
